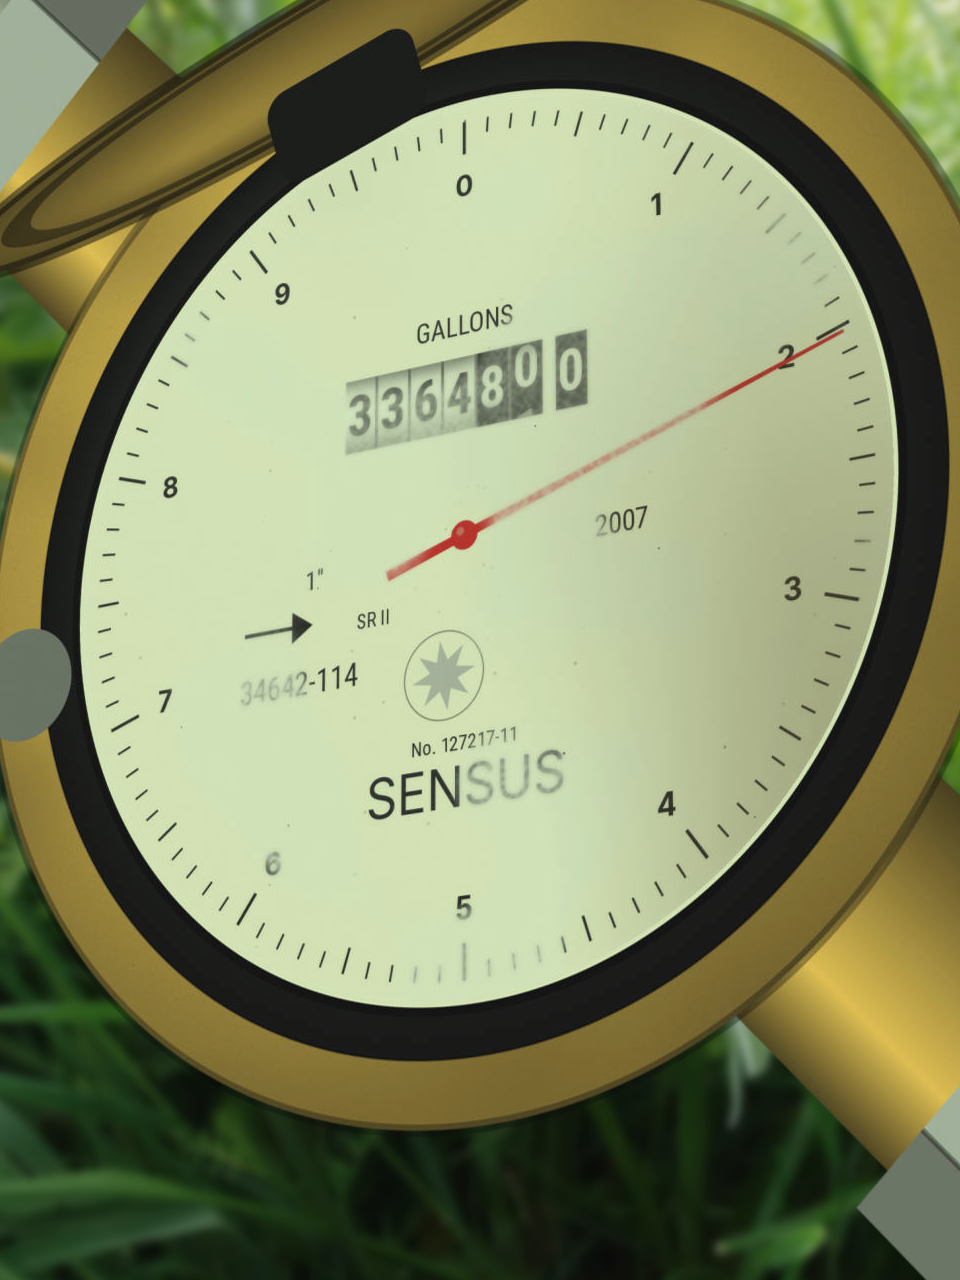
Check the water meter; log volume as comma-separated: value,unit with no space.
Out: 3364802.0,gal
